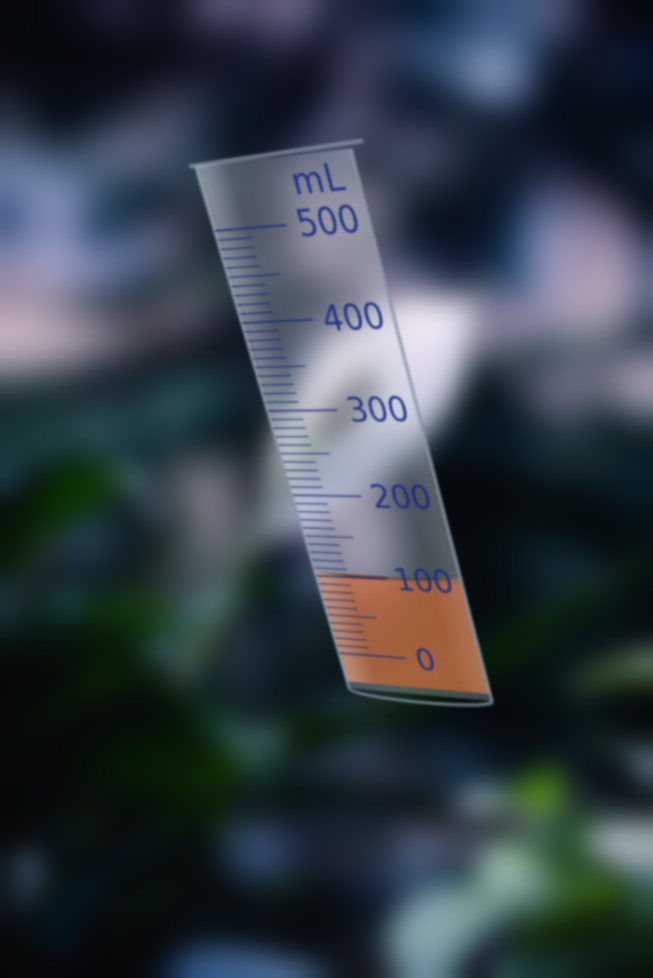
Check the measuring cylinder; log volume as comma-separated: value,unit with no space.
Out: 100,mL
